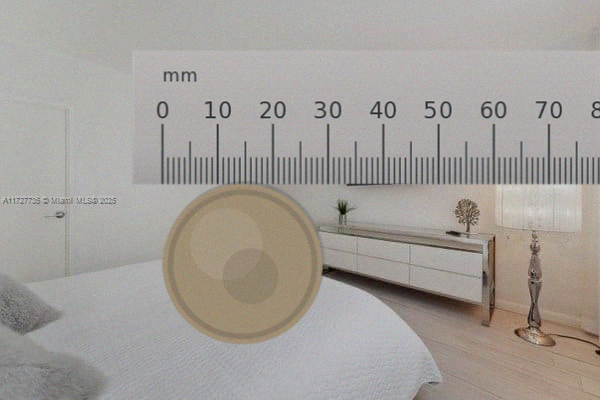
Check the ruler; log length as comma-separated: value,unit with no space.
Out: 29,mm
